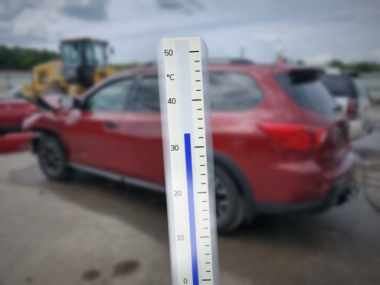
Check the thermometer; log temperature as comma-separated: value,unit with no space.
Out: 33,°C
